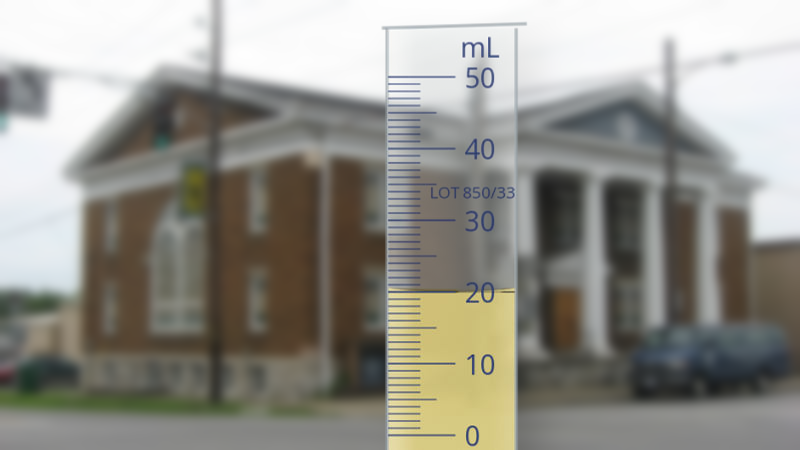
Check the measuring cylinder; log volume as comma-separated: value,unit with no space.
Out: 20,mL
